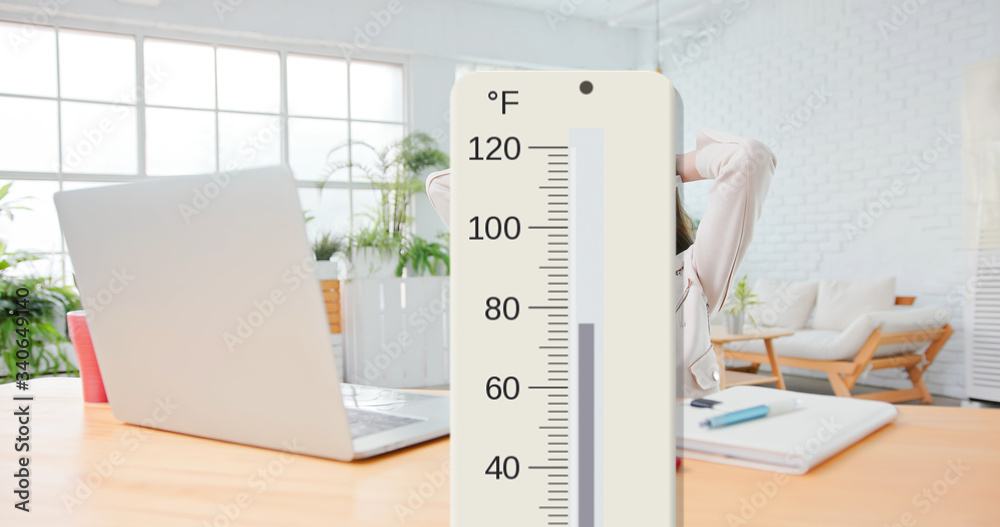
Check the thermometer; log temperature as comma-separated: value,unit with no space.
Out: 76,°F
